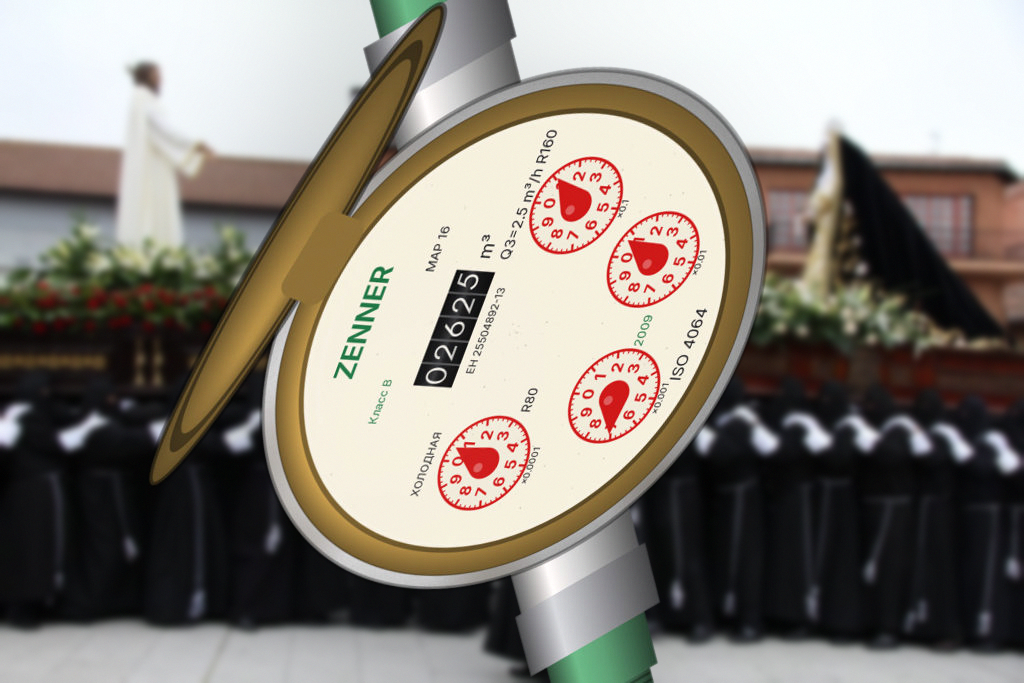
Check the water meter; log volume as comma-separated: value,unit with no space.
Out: 2625.1070,m³
